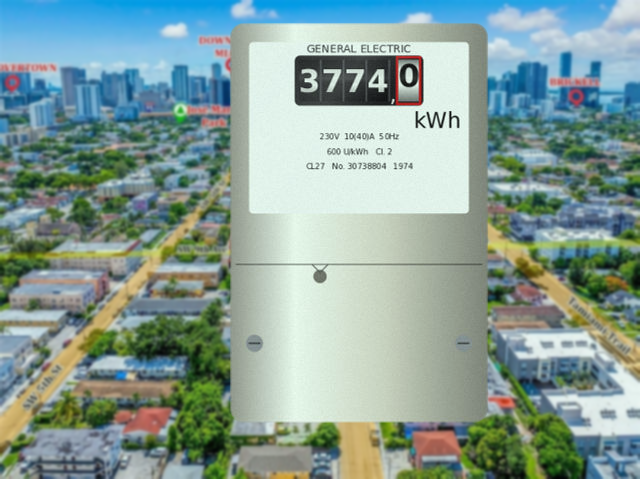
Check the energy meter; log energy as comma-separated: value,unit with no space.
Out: 3774.0,kWh
